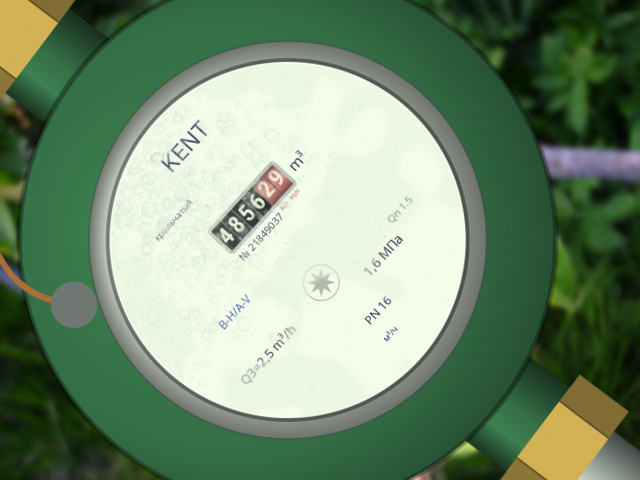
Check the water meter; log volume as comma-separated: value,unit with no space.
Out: 4856.29,m³
